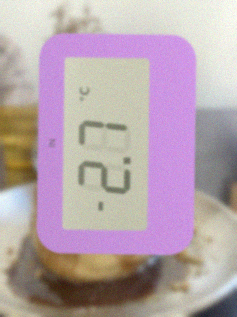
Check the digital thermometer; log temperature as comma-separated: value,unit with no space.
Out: -2.7,°C
